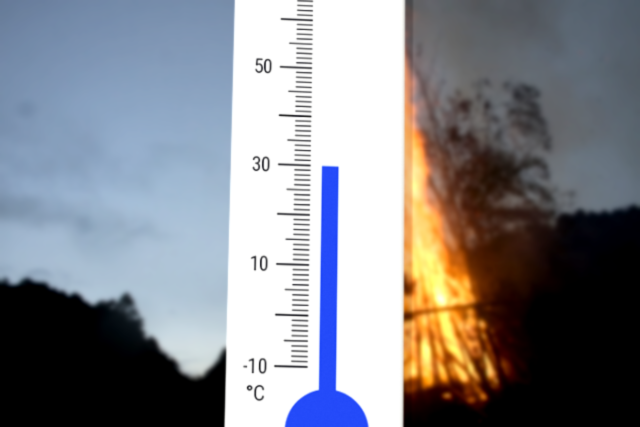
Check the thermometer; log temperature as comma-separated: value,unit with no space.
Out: 30,°C
